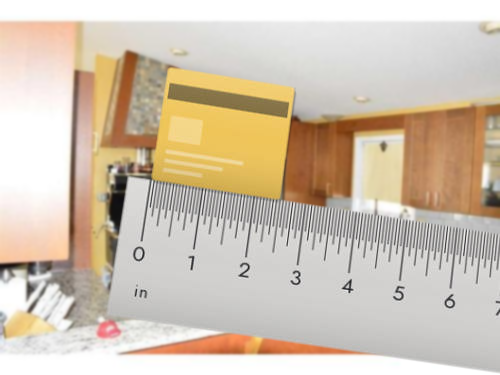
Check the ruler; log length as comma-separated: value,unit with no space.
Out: 2.5,in
